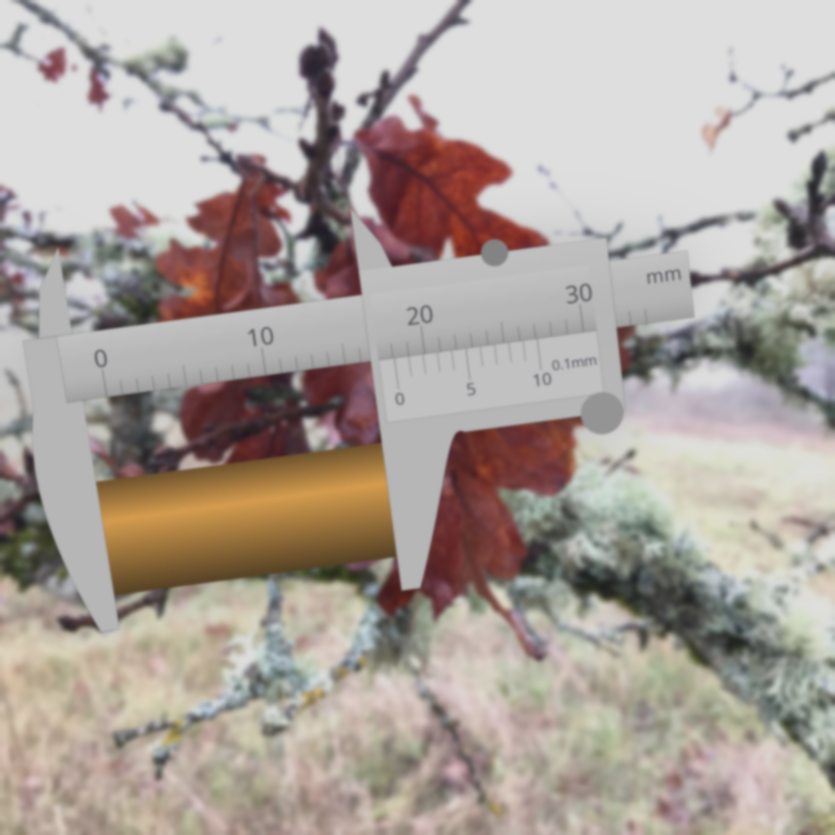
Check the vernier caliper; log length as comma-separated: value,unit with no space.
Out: 18.1,mm
